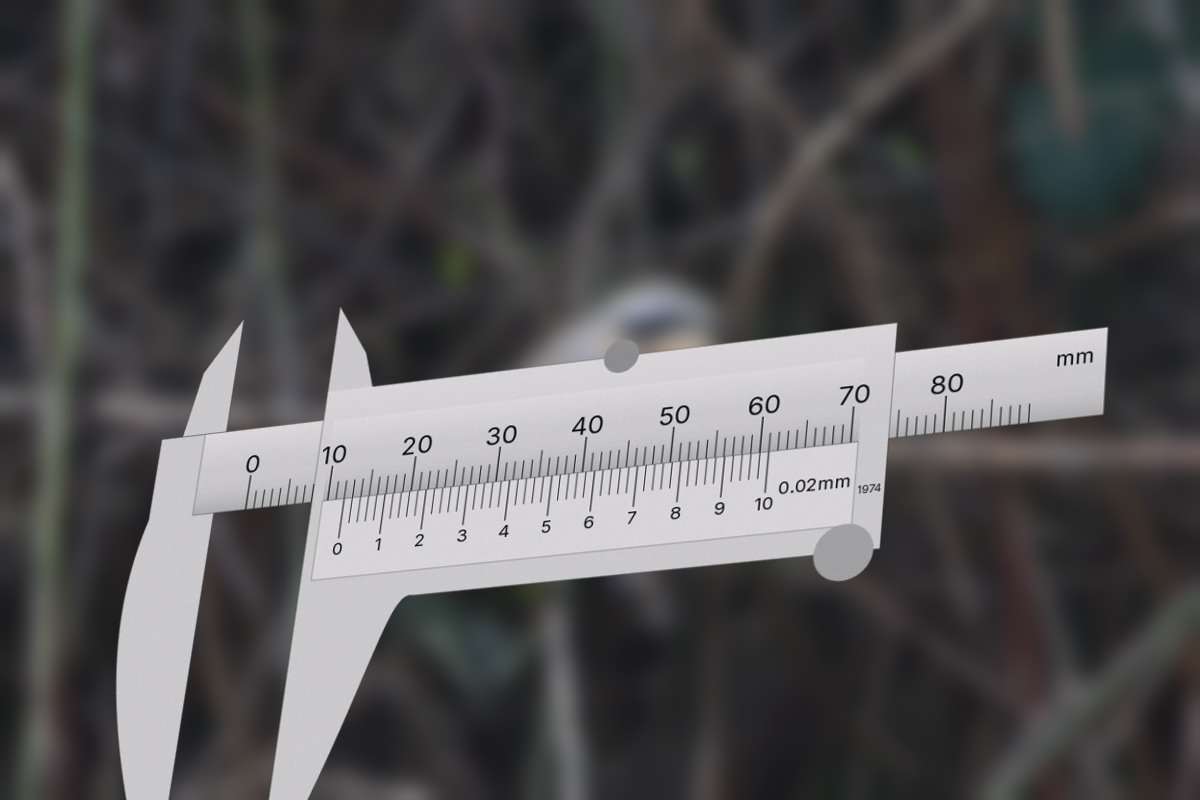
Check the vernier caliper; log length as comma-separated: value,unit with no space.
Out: 12.0,mm
